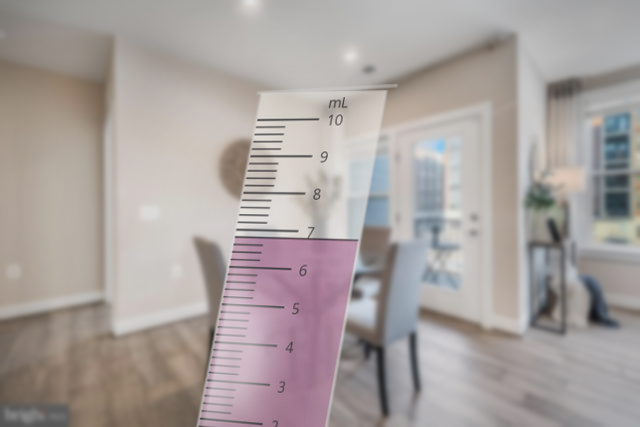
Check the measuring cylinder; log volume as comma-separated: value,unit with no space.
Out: 6.8,mL
